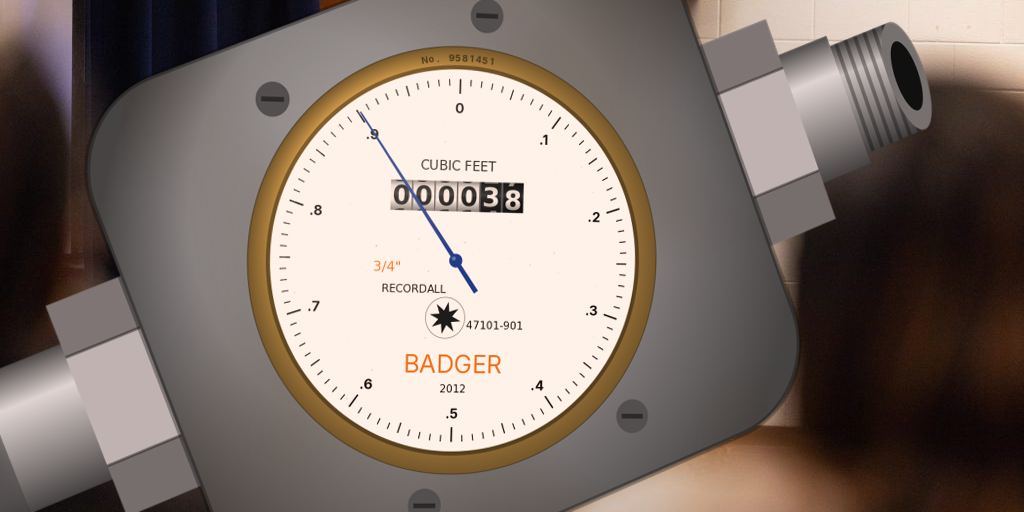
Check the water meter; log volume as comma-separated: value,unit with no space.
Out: 37.90,ft³
